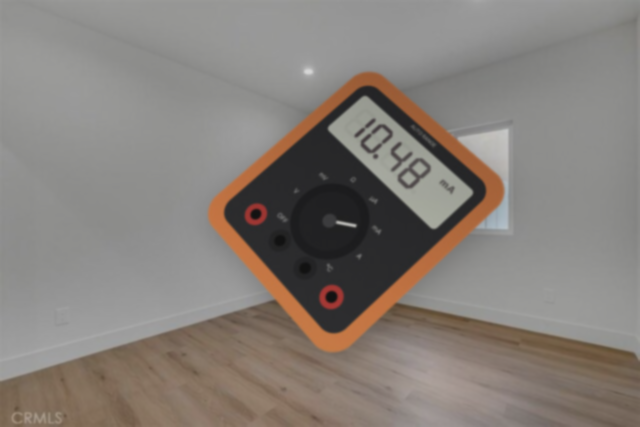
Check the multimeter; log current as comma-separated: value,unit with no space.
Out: 10.48,mA
